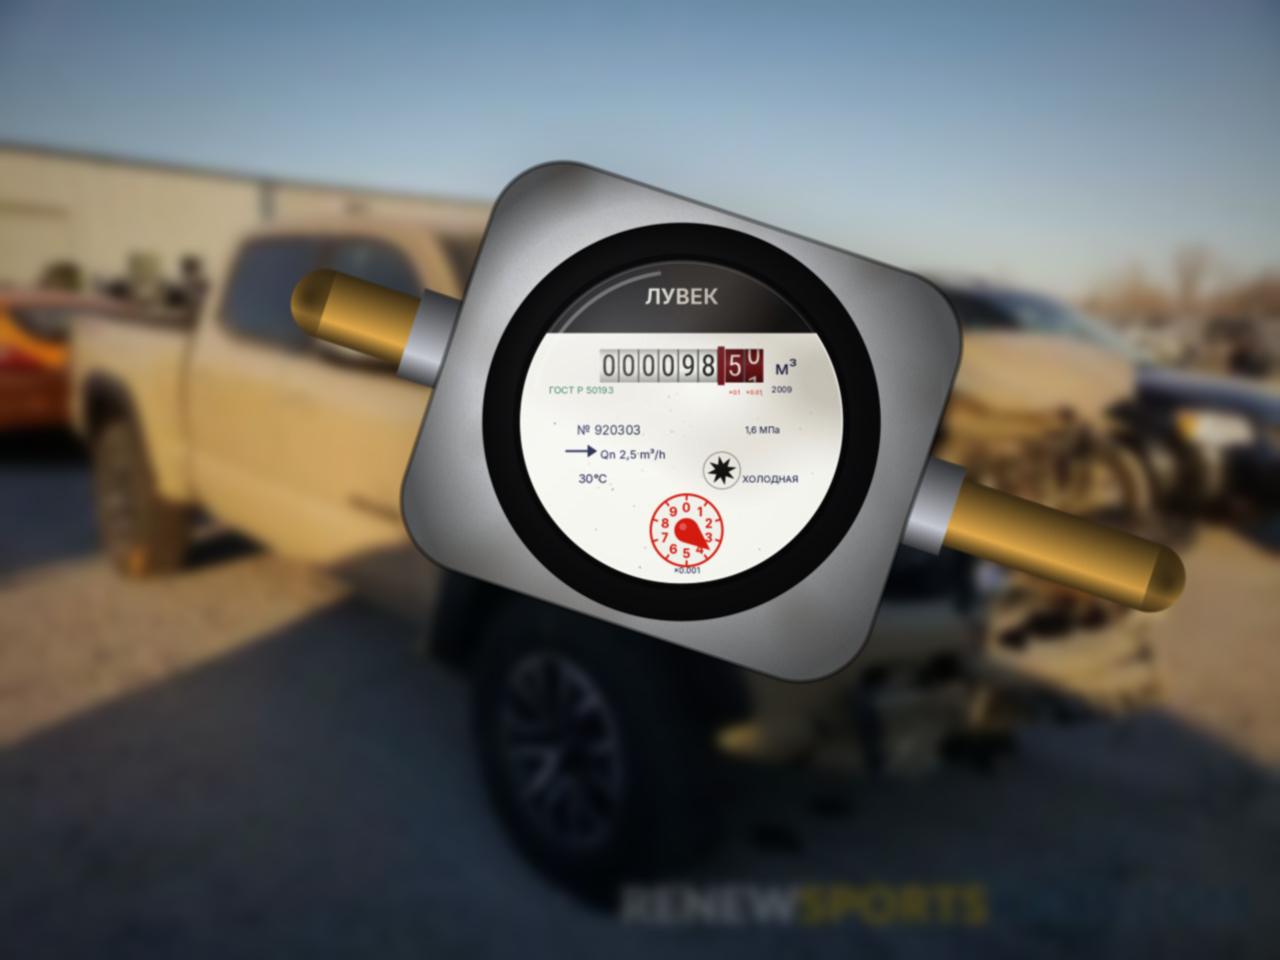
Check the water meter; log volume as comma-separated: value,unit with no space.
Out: 98.503,m³
